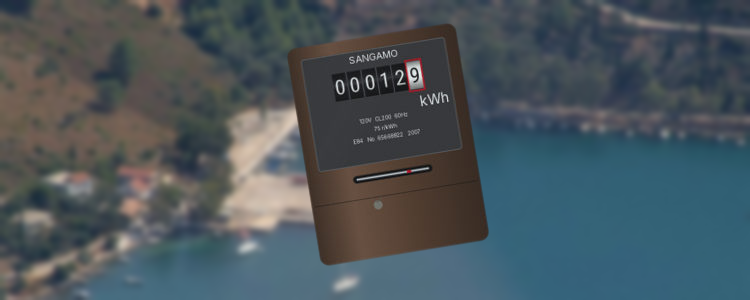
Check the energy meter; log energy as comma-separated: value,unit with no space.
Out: 12.9,kWh
